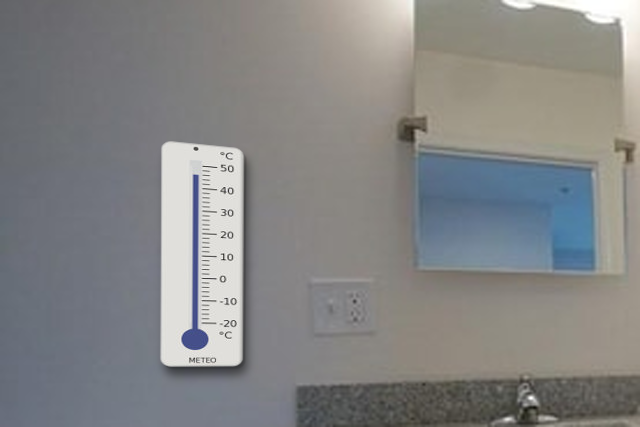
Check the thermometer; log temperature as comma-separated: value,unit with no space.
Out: 46,°C
